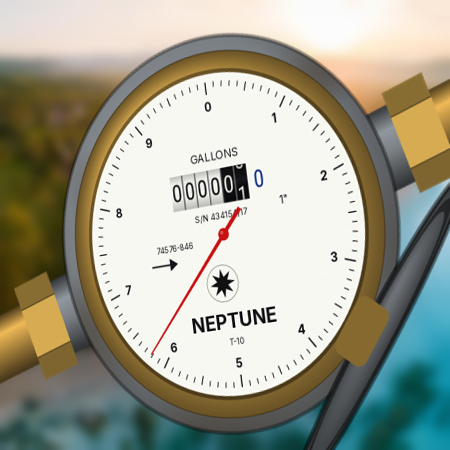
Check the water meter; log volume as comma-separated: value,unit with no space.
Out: 6.2,gal
